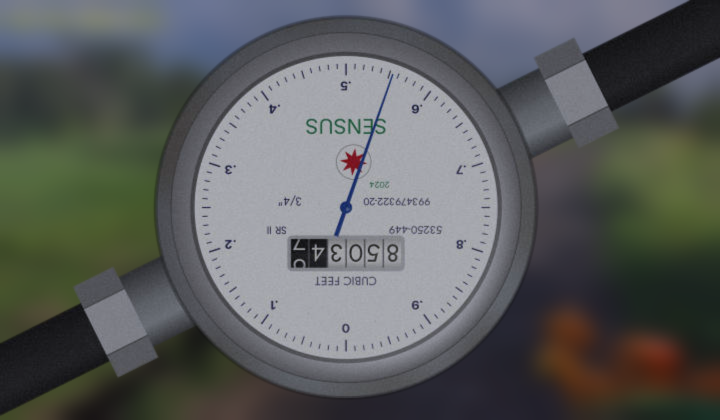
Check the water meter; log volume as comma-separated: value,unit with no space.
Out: 850346.55,ft³
